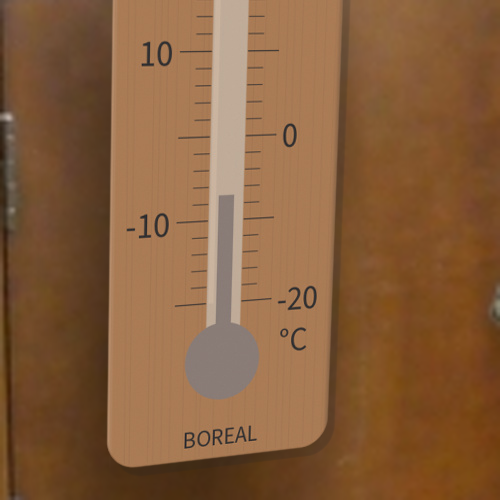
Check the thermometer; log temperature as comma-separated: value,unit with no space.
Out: -7,°C
